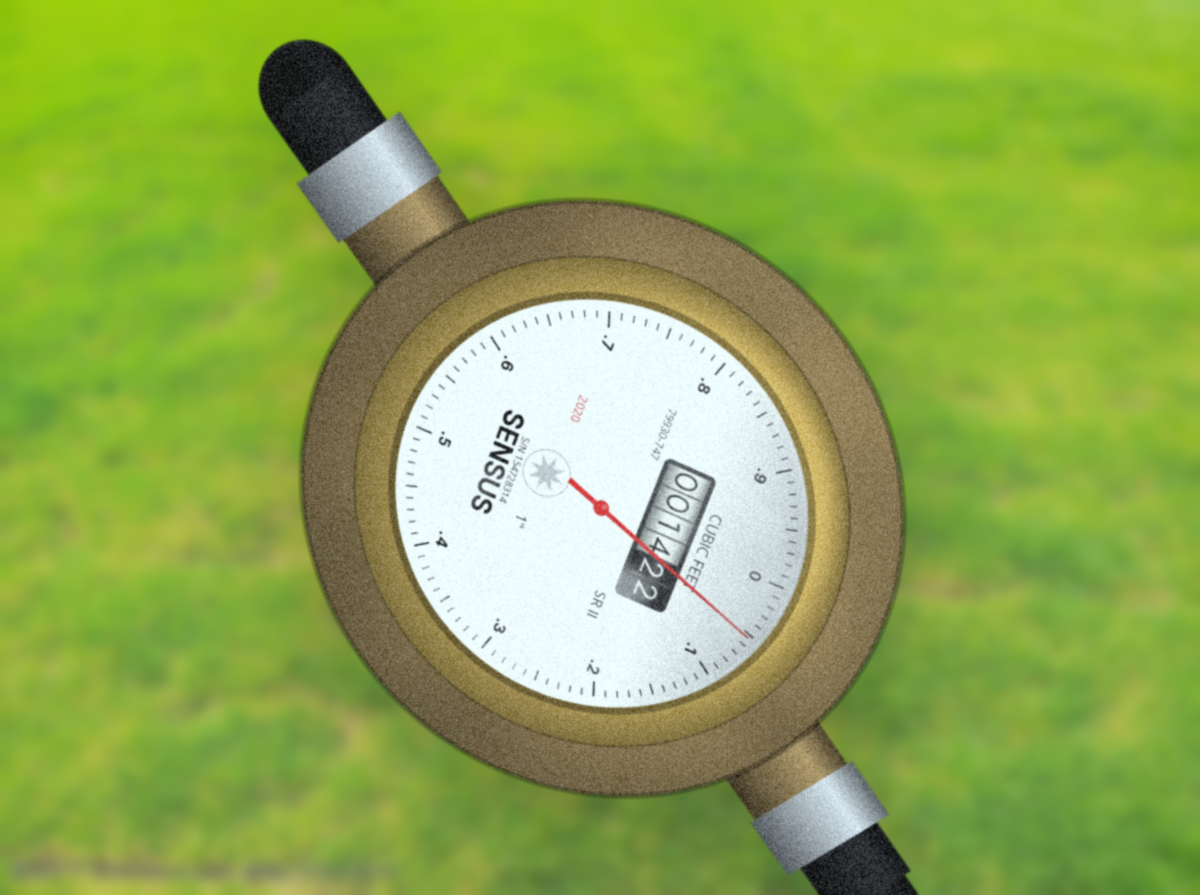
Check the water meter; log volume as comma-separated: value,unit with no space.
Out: 1422.05,ft³
